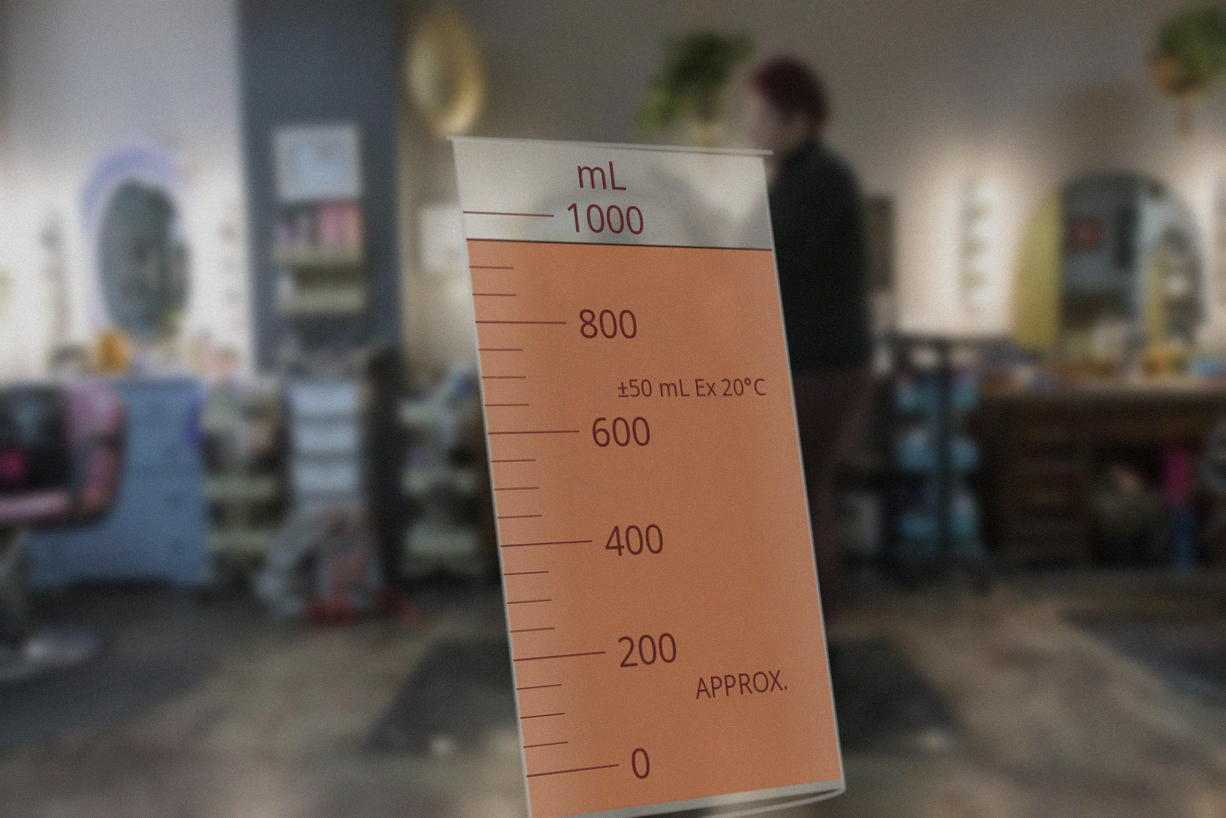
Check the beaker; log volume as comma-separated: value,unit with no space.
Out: 950,mL
